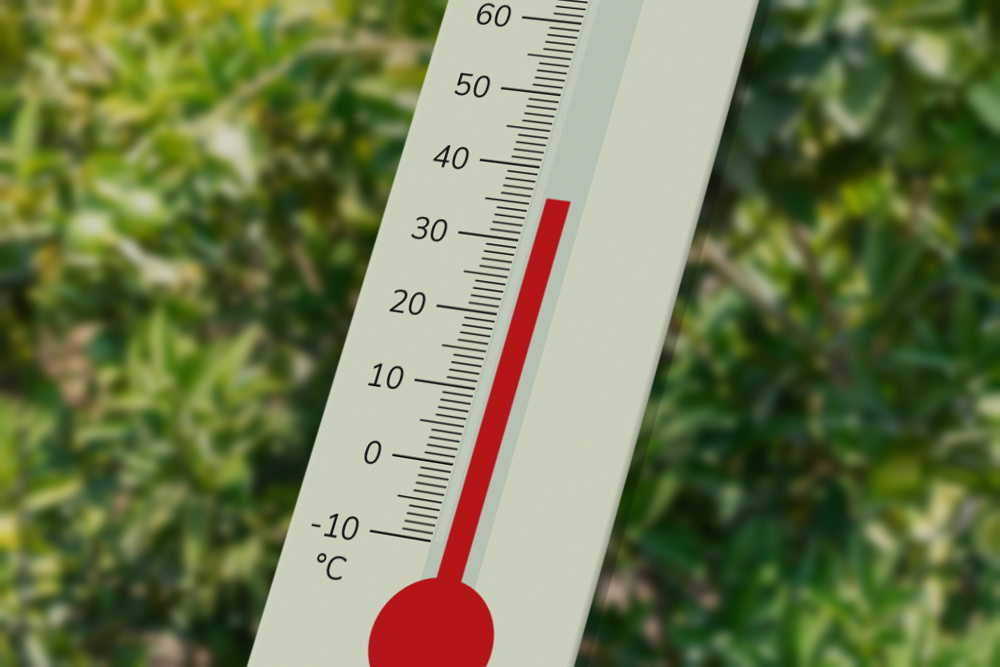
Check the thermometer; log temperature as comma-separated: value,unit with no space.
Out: 36,°C
